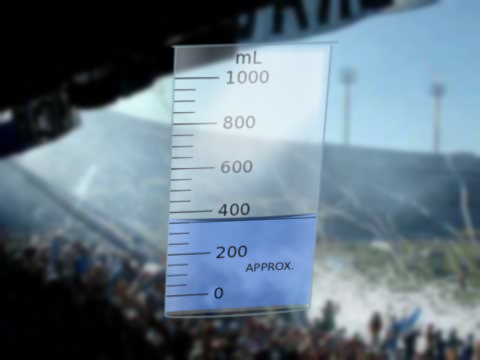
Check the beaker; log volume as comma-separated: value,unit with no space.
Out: 350,mL
